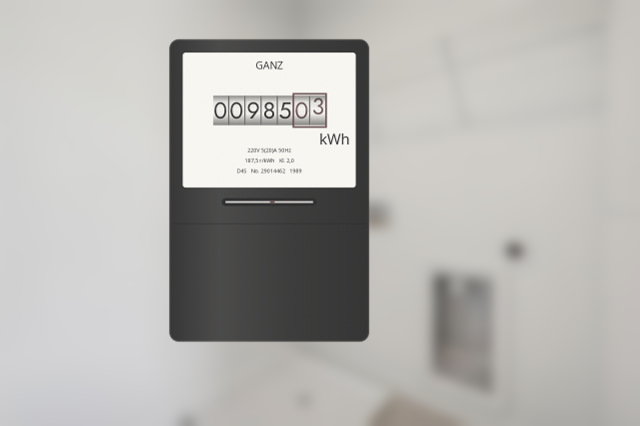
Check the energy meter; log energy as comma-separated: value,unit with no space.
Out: 985.03,kWh
